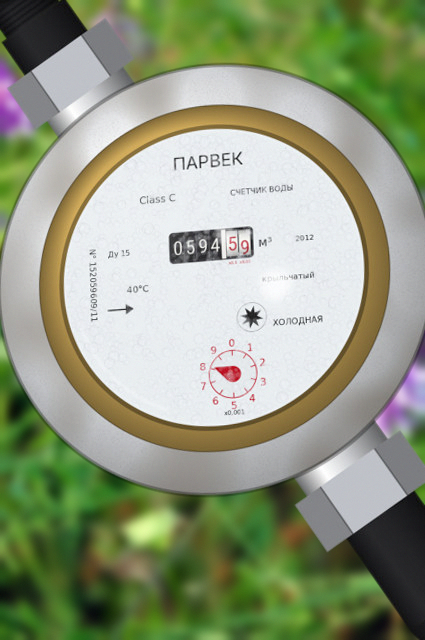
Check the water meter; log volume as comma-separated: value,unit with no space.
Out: 594.588,m³
